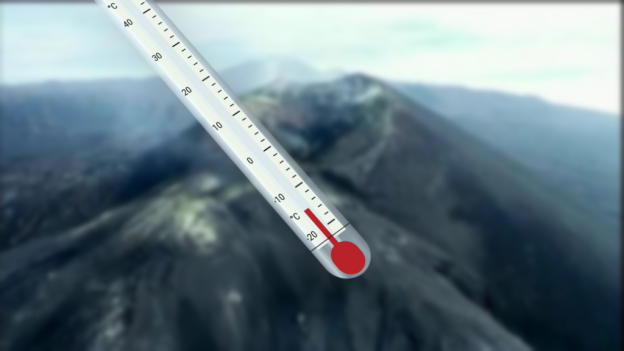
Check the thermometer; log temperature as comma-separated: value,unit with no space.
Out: -15,°C
